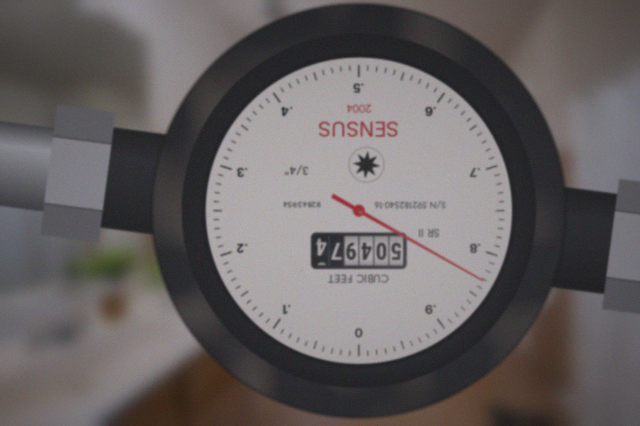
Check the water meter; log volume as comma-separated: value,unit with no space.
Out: 504973.83,ft³
